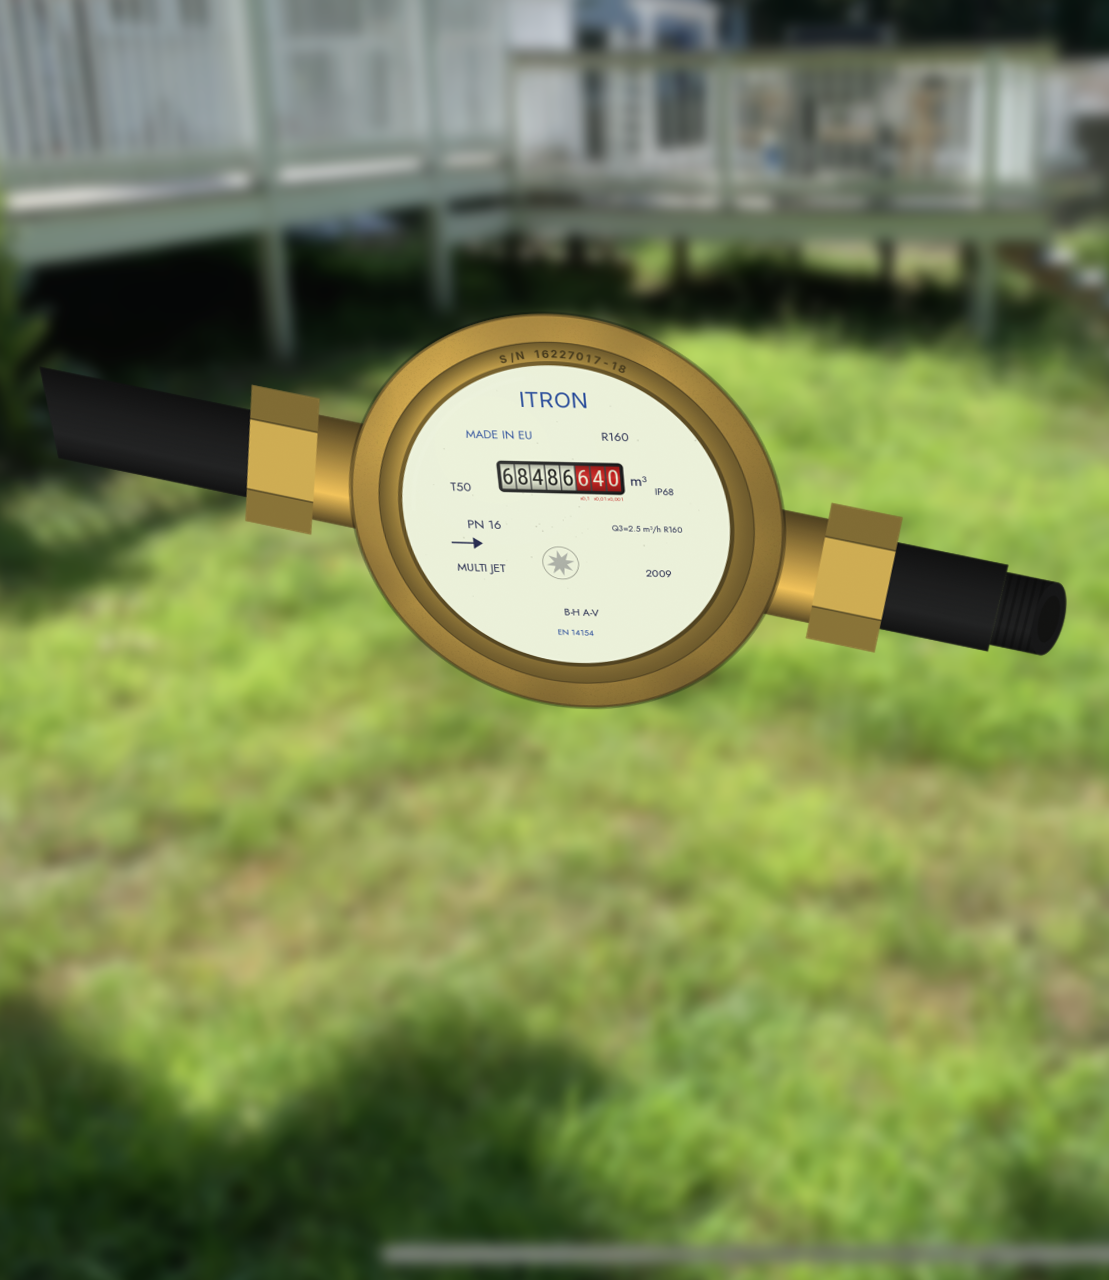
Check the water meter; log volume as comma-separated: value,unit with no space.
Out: 68486.640,m³
